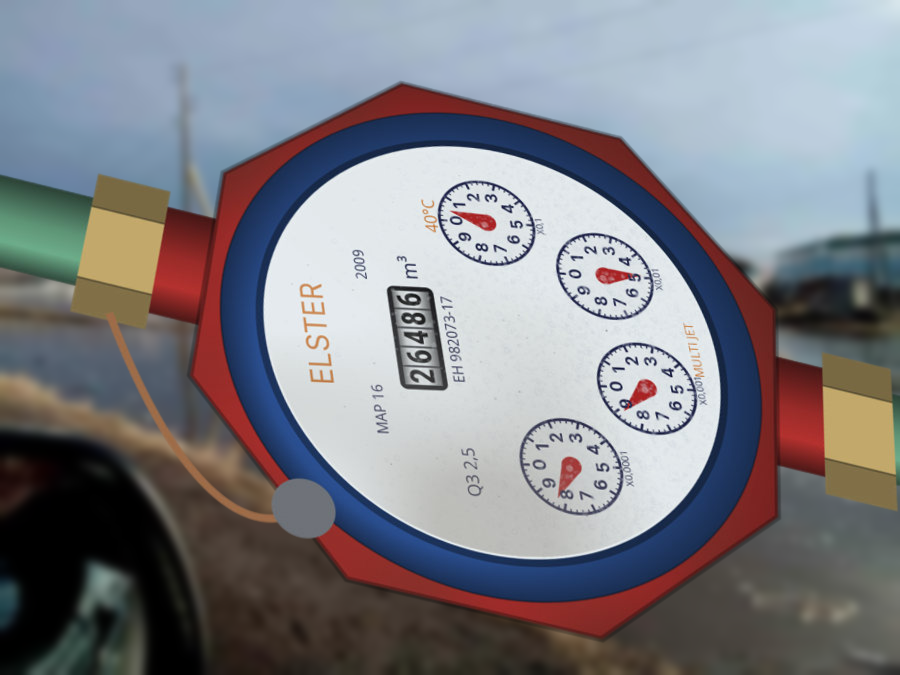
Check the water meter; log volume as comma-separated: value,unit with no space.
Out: 26486.0488,m³
